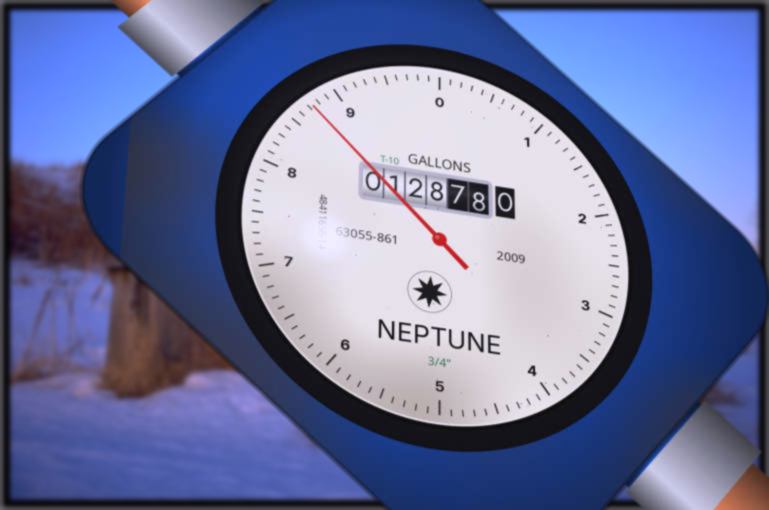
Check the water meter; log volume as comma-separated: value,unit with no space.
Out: 128778.7,gal
